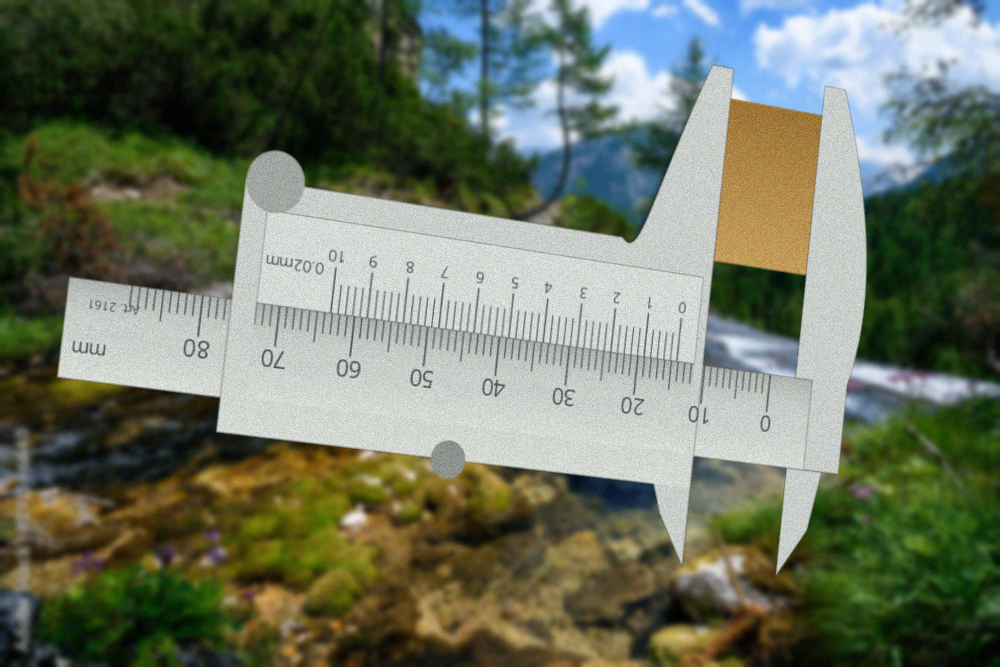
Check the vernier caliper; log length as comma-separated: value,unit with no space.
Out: 14.2,mm
